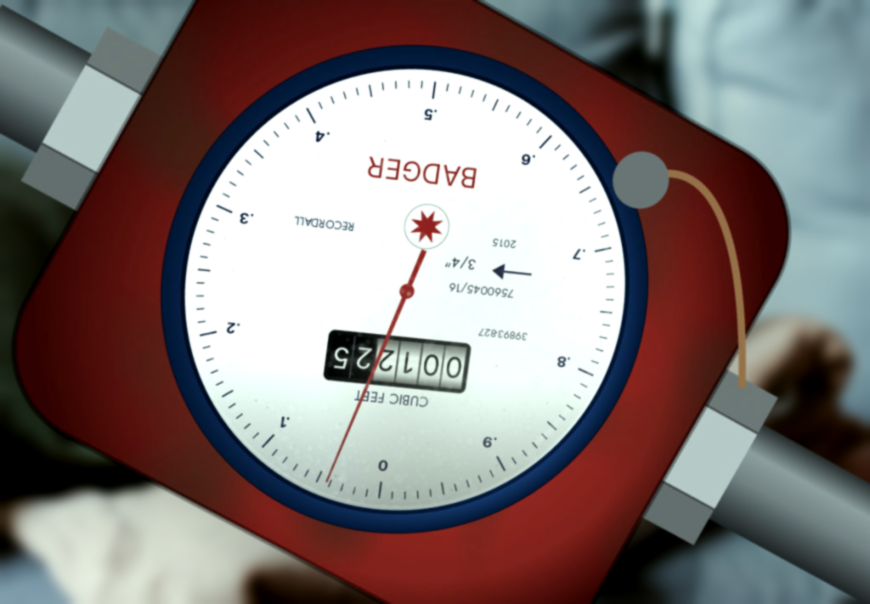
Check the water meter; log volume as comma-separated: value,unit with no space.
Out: 1225.04,ft³
